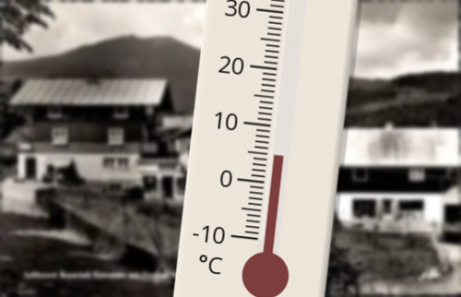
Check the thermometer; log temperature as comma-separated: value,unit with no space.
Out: 5,°C
